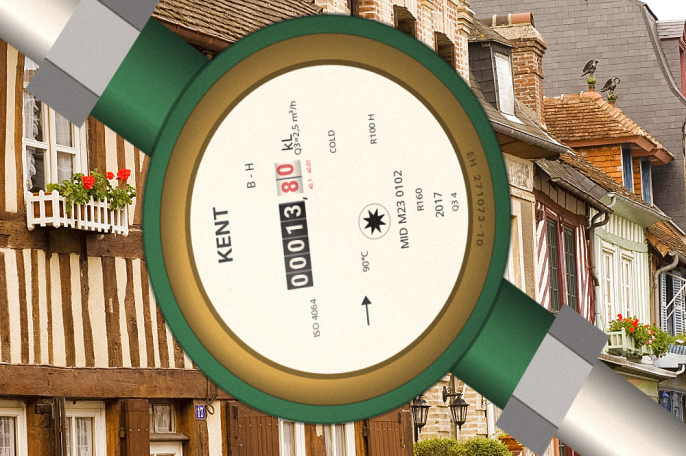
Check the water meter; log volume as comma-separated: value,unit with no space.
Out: 13.80,kL
